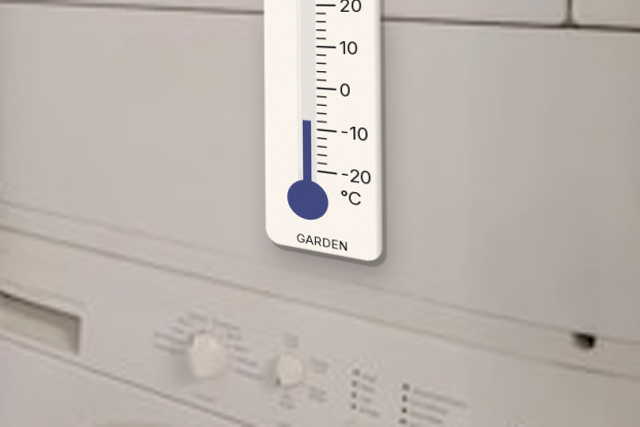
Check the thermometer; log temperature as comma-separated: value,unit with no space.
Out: -8,°C
